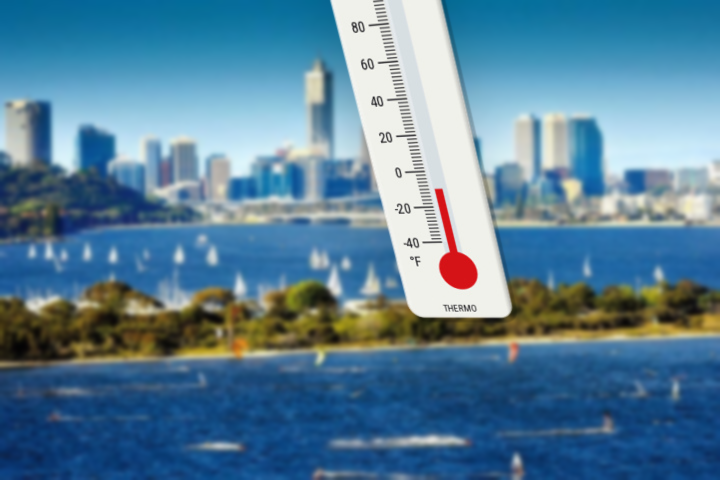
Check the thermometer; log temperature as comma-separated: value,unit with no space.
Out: -10,°F
